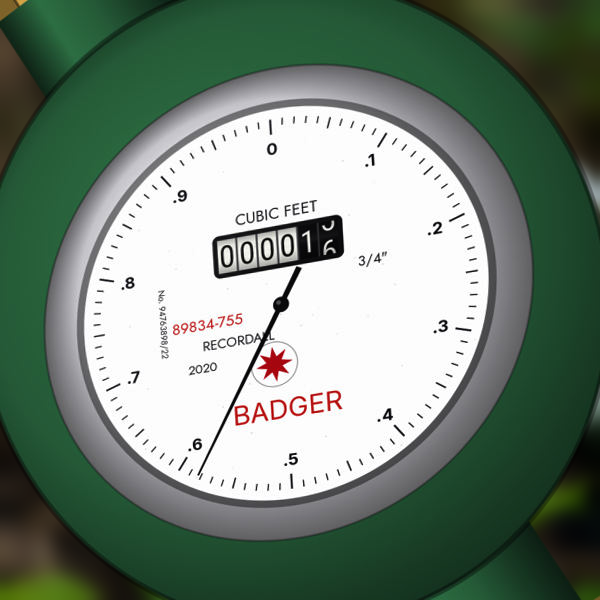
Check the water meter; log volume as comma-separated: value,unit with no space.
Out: 15.58,ft³
